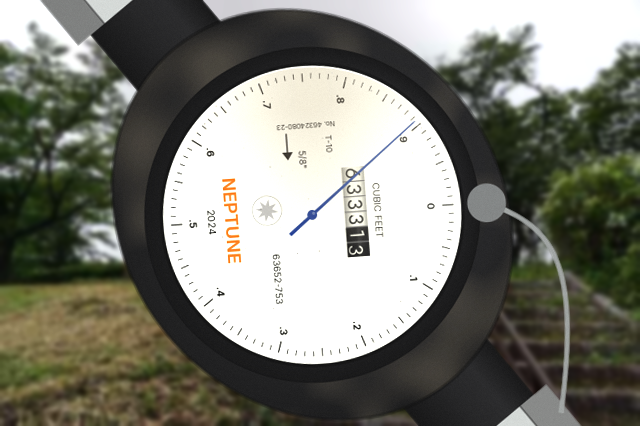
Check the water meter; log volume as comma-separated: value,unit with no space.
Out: 633312.89,ft³
